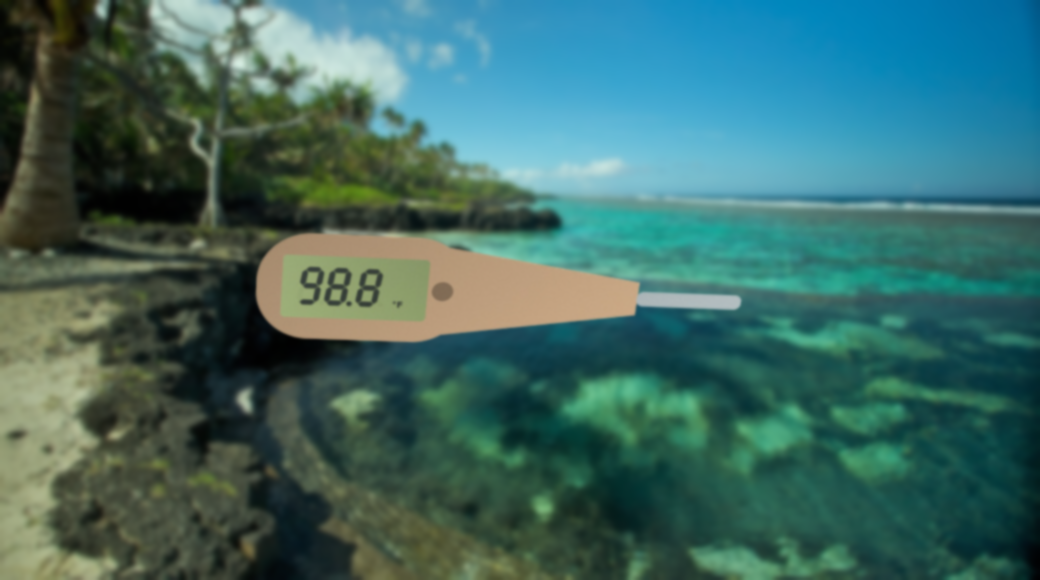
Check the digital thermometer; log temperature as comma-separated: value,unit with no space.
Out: 98.8,°F
